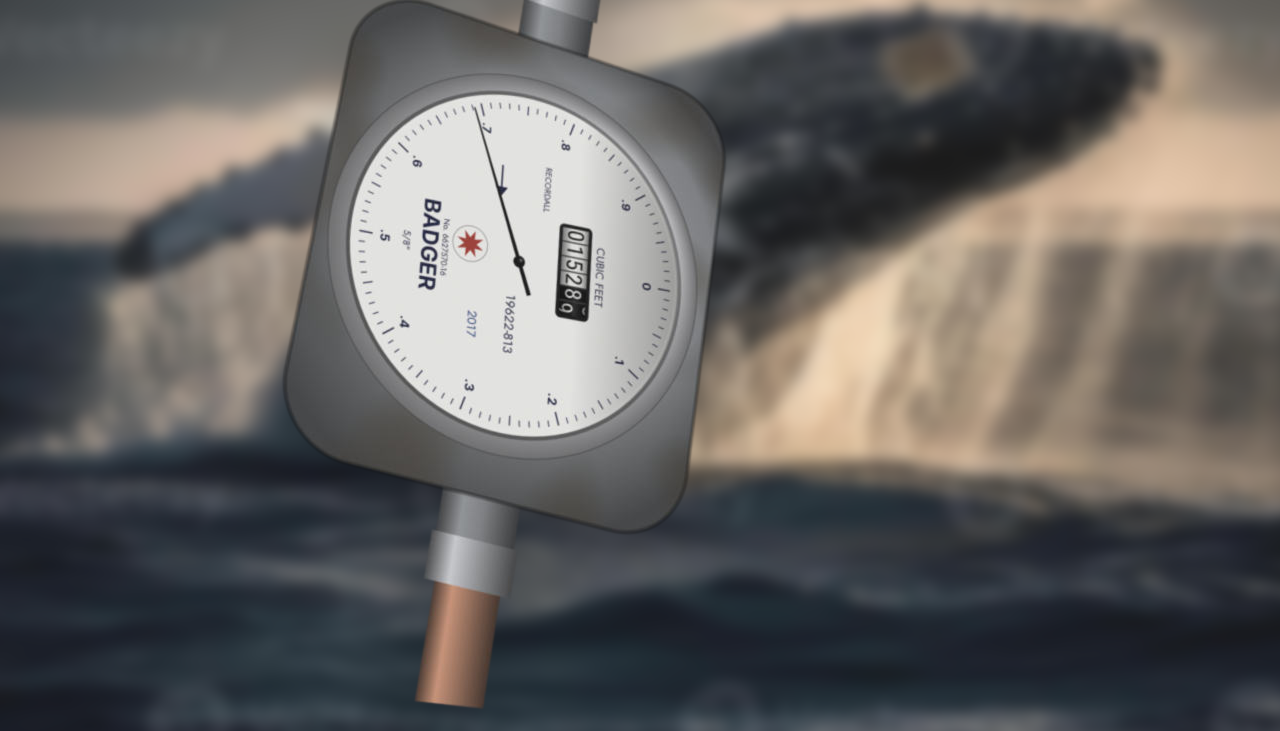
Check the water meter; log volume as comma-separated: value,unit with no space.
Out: 15288.69,ft³
